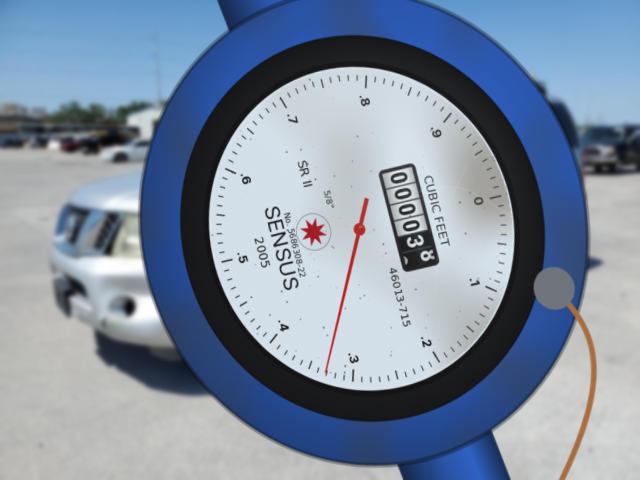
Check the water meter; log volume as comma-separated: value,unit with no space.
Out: 38.33,ft³
